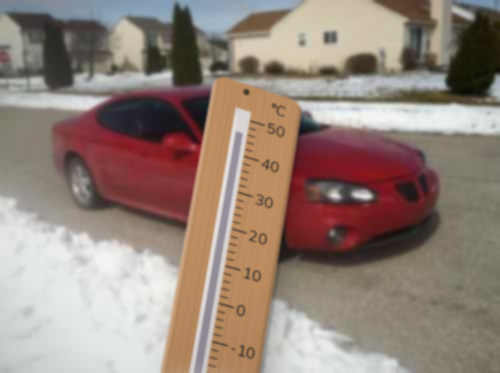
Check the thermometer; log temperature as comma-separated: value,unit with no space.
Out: 46,°C
